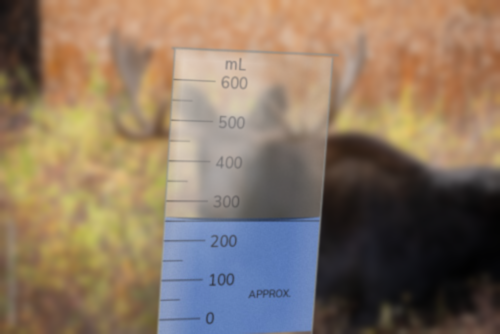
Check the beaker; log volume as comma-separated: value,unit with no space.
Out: 250,mL
